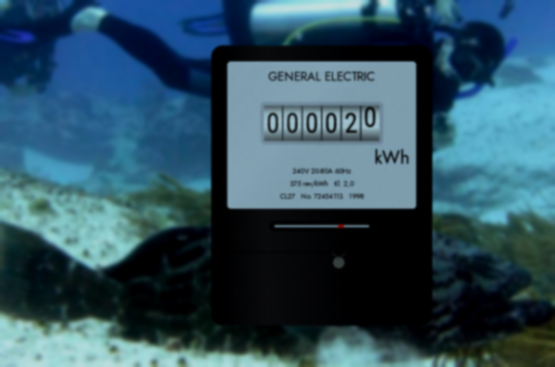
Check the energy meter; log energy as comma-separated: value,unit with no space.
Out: 20,kWh
